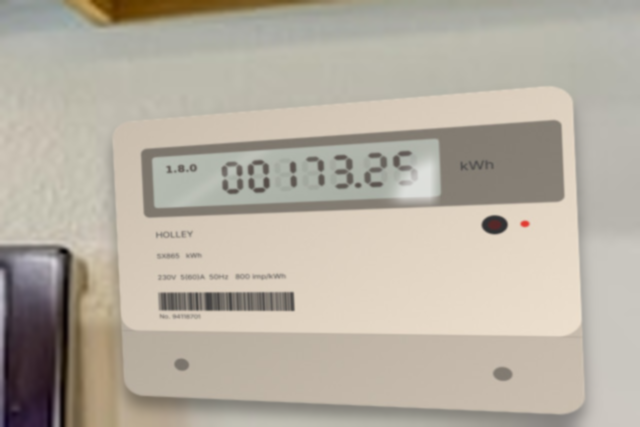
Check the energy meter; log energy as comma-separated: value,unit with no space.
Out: 173.25,kWh
